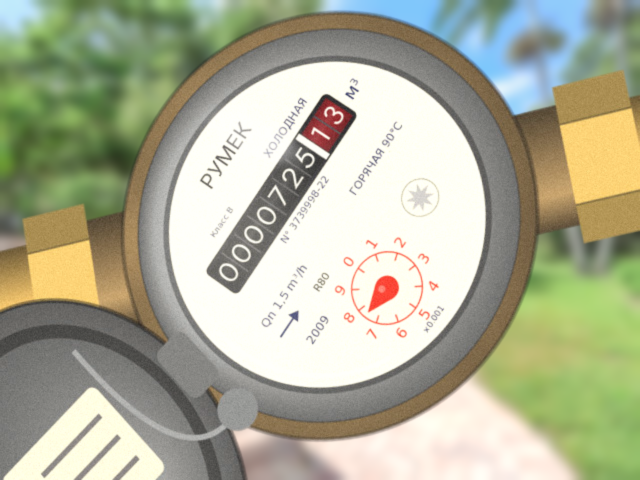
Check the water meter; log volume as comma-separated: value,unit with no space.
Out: 725.137,m³
